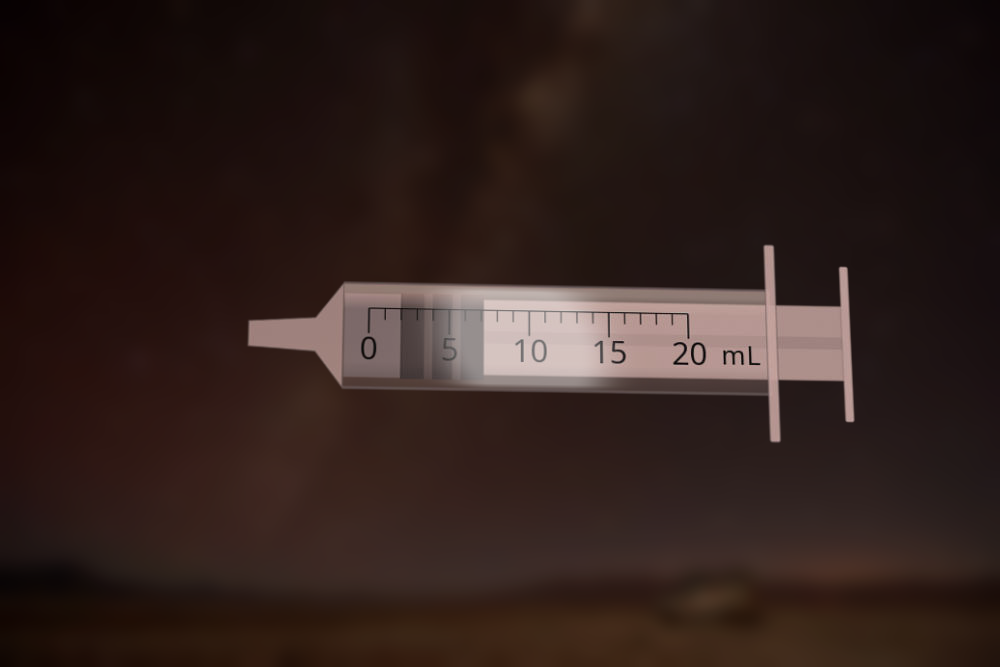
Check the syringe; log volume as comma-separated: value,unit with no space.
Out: 2,mL
